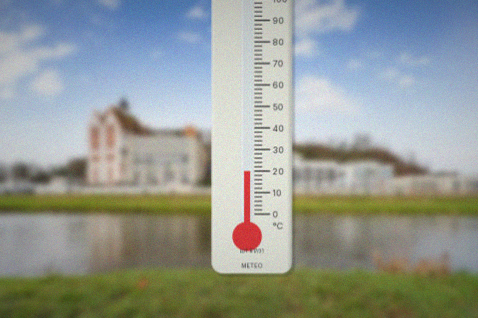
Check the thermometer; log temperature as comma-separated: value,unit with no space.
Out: 20,°C
